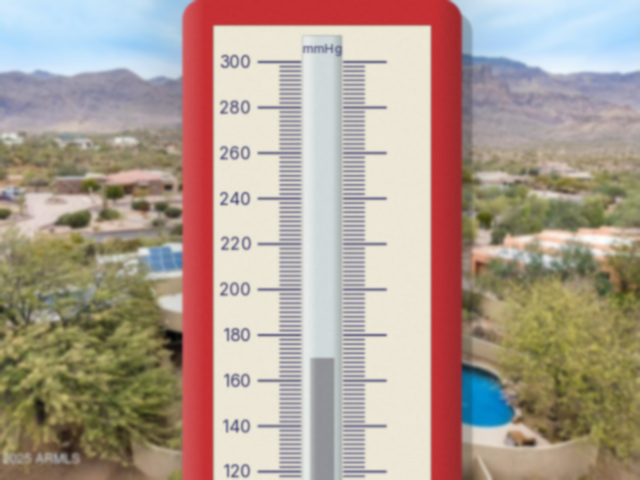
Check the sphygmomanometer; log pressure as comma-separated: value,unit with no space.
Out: 170,mmHg
